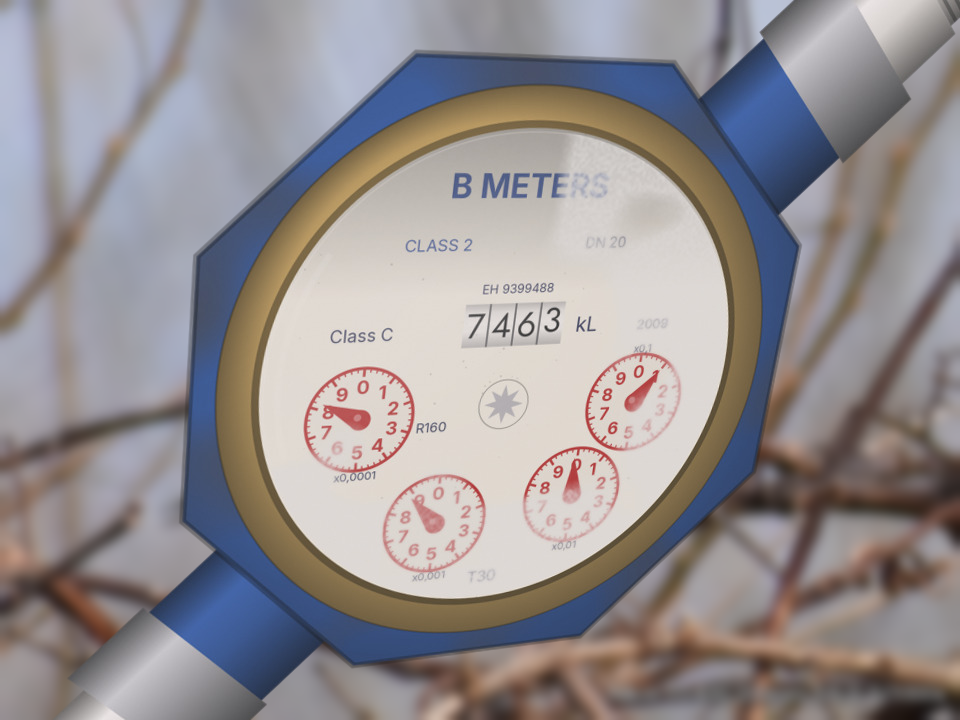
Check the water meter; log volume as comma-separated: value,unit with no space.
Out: 7463.0988,kL
